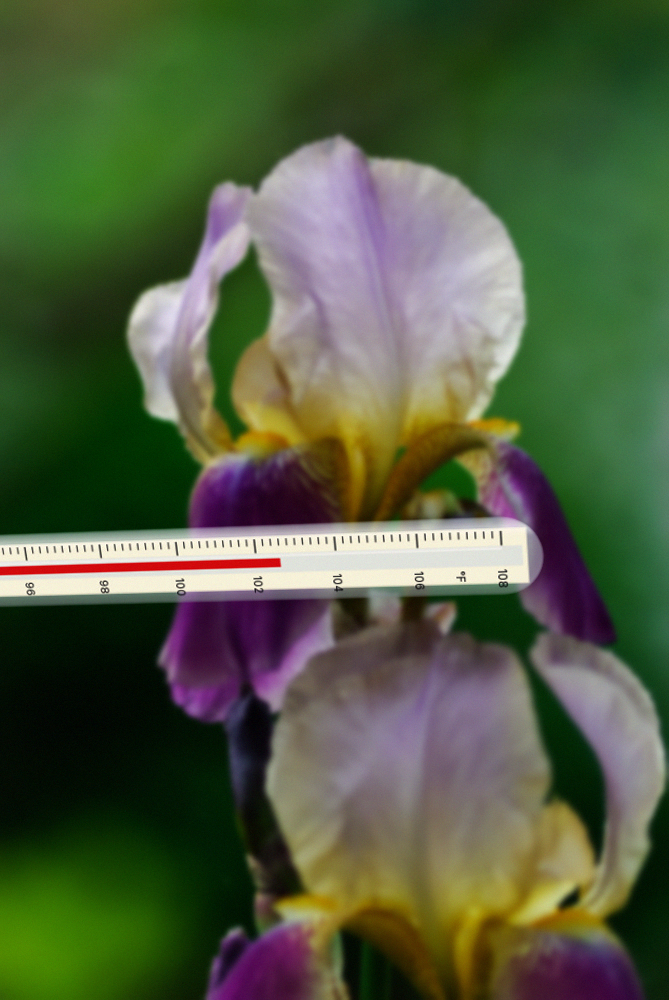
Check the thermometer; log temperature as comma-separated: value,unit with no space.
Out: 102.6,°F
